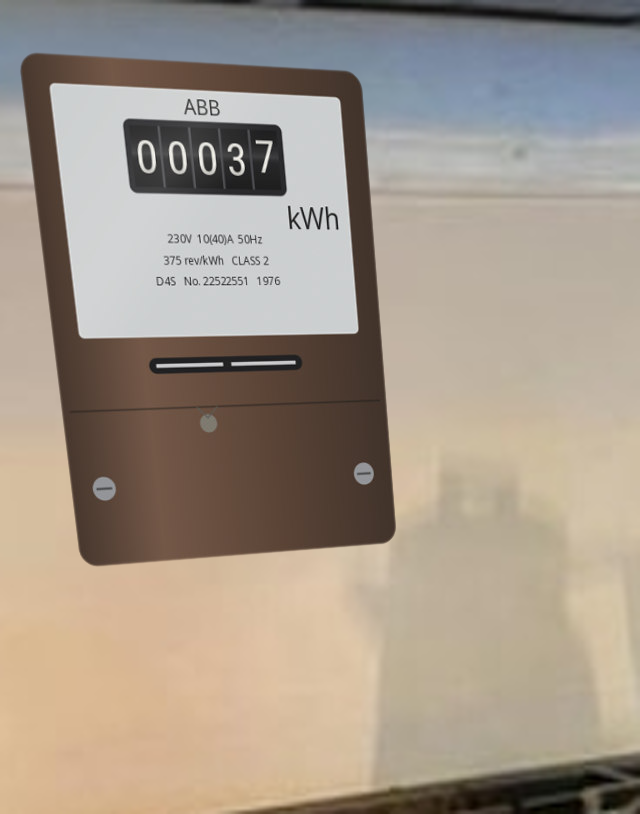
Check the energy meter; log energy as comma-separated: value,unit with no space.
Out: 37,kWh
